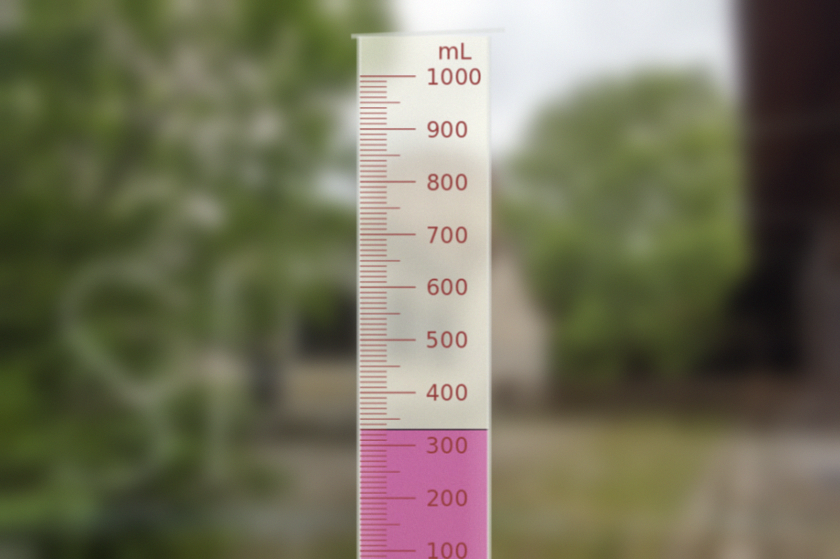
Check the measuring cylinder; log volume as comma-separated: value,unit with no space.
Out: 330,mL
